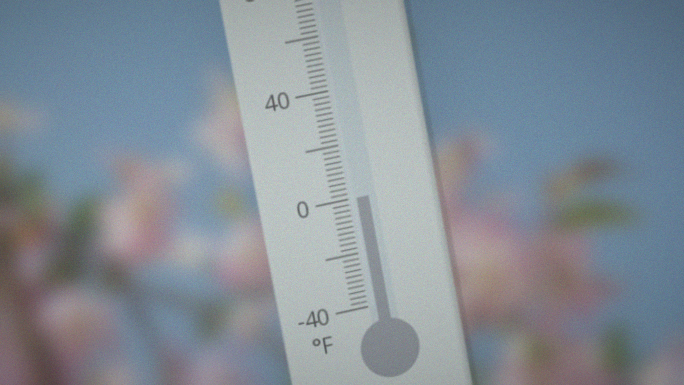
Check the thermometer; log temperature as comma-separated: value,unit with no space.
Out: 0,°F
